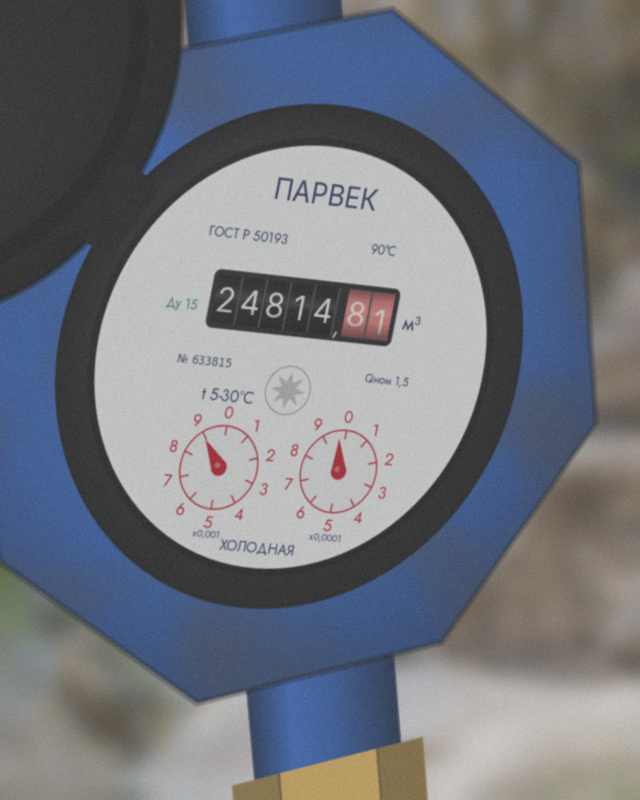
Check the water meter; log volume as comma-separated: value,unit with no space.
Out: 24814.8089,m³
